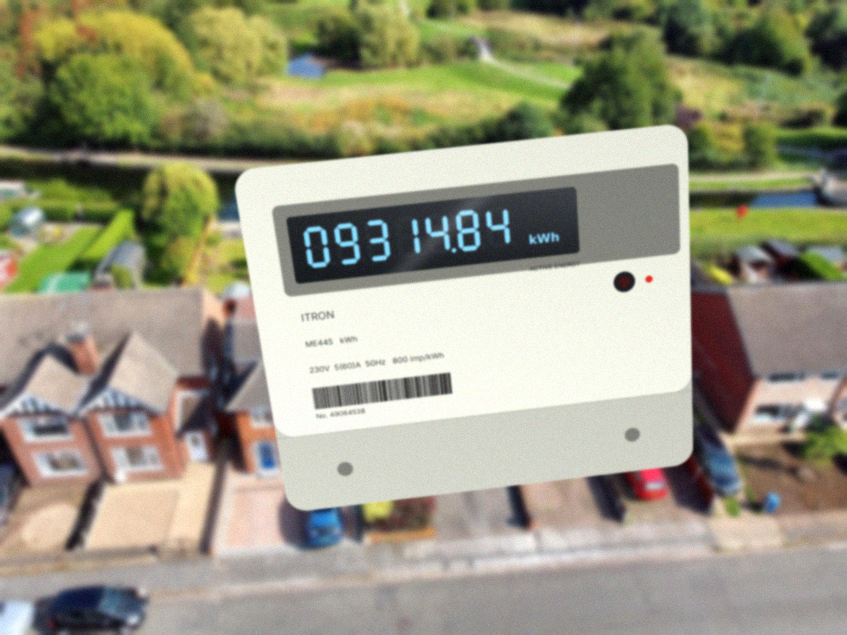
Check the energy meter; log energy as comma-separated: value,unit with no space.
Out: 9314.84,kWh
